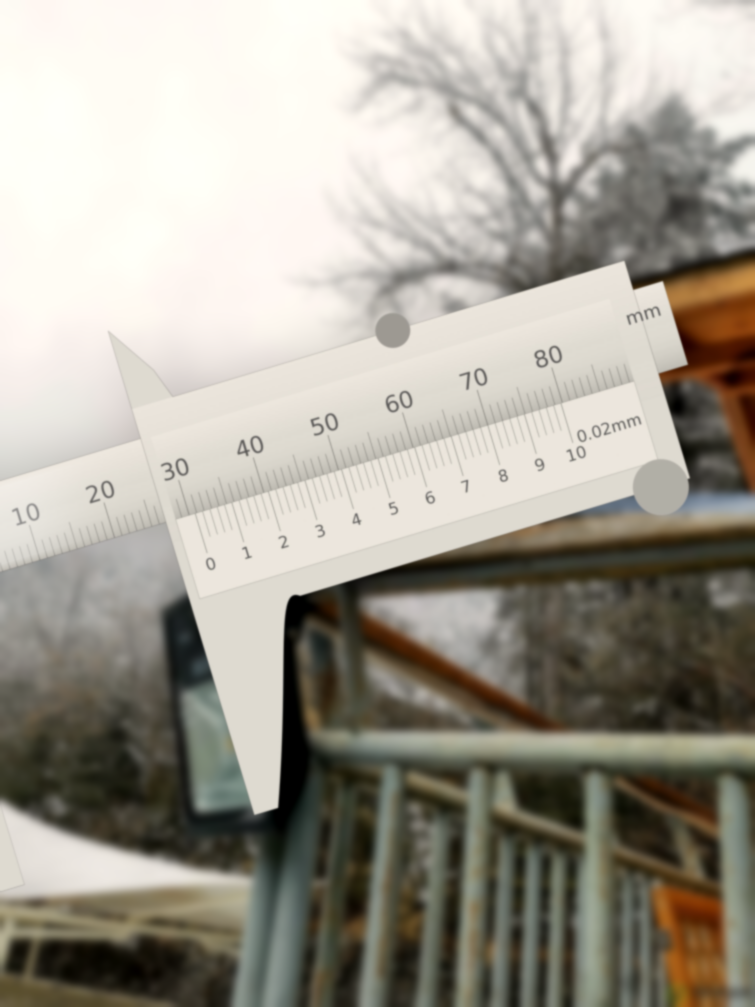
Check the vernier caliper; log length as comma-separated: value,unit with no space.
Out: 30.8,mm
